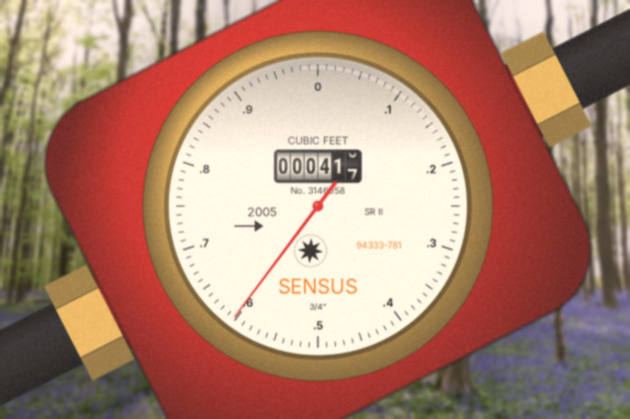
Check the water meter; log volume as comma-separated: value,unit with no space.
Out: 416.60,ft³
